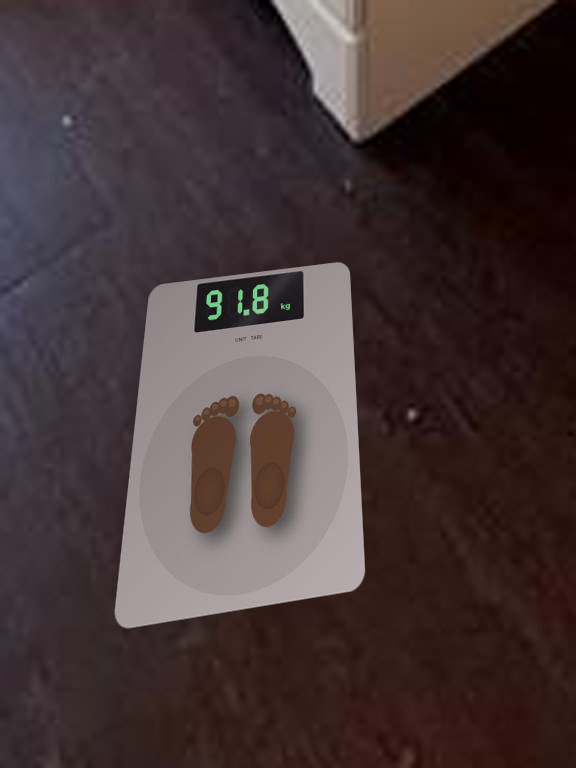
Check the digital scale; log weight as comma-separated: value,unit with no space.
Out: 91.8,kg
